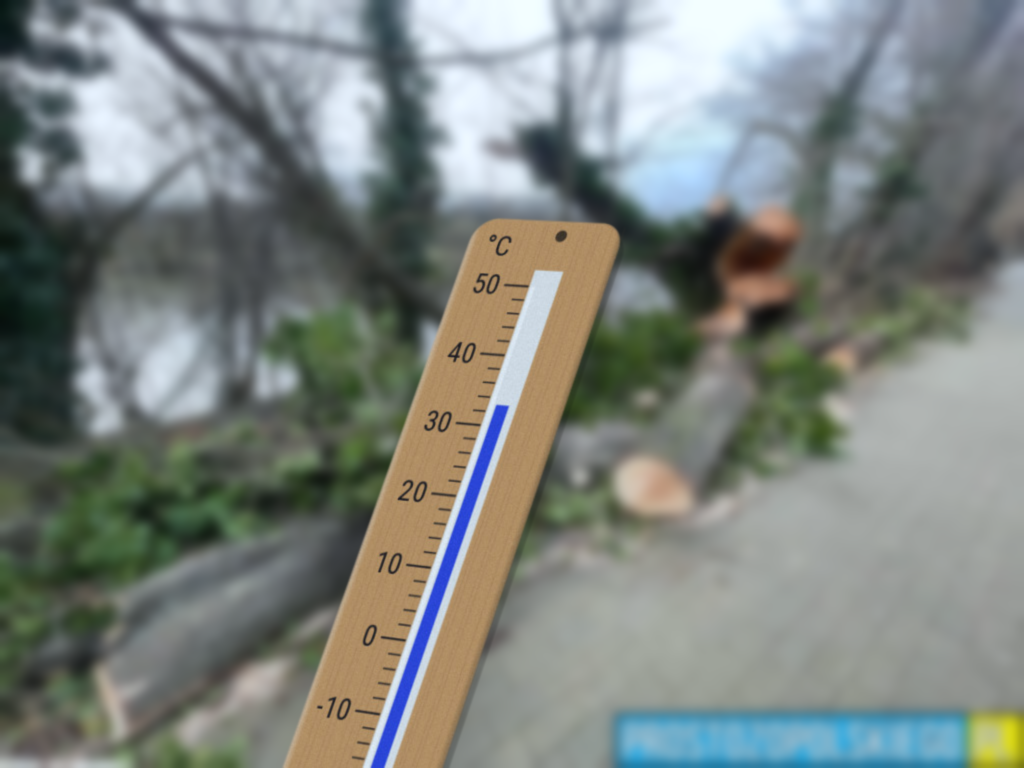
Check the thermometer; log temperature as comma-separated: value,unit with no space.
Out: 33,°C
